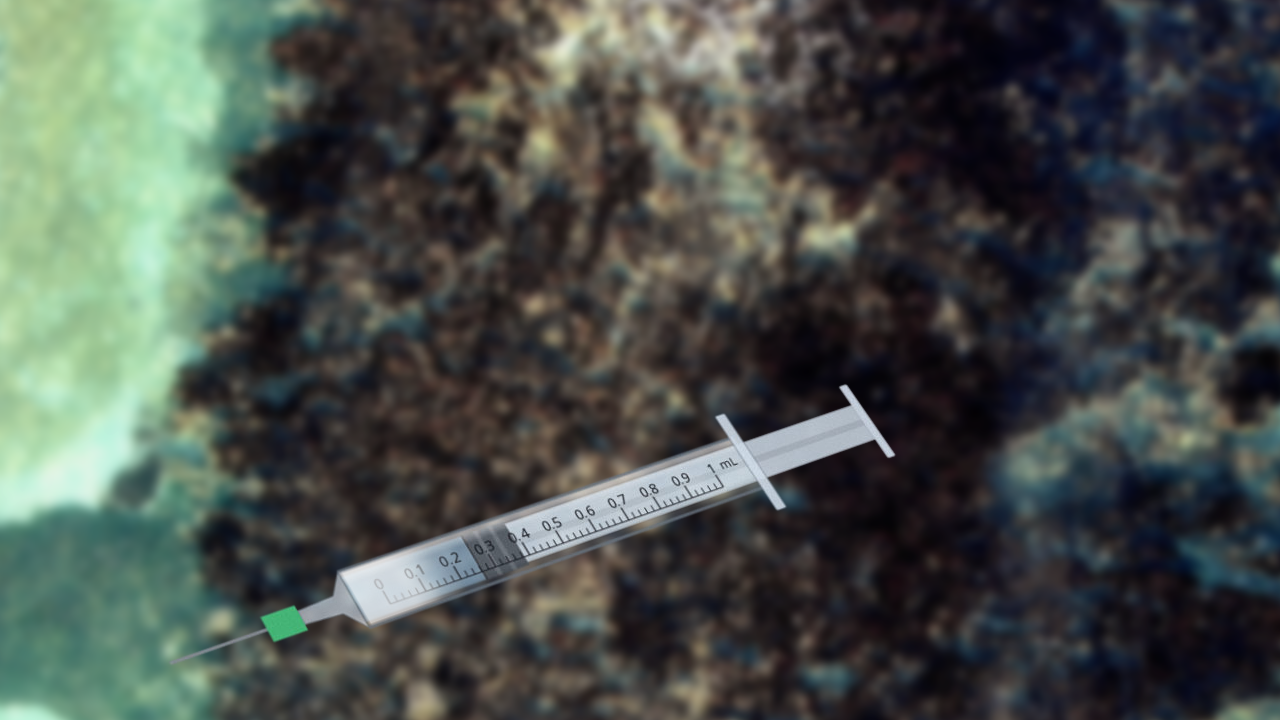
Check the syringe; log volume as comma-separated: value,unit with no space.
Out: 0.26,mL
